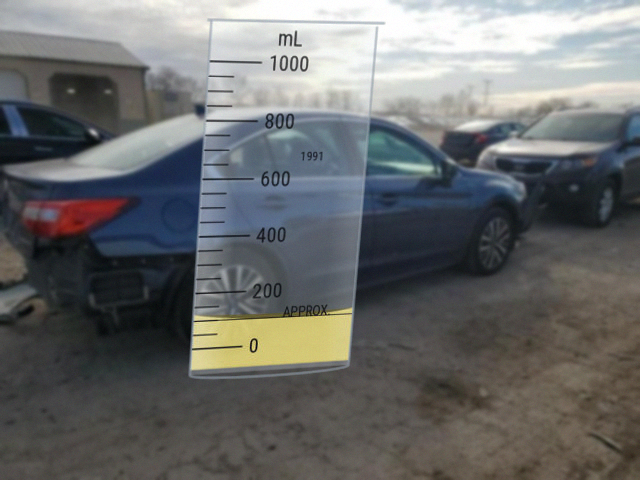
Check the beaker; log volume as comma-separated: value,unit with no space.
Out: 100,mL
